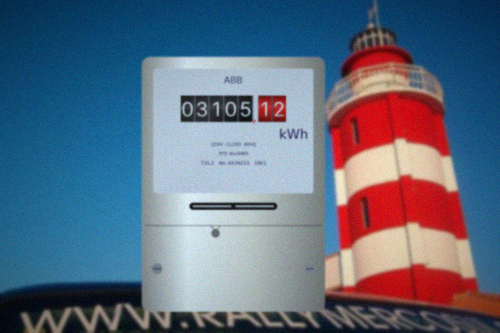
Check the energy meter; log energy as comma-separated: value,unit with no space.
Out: 3105.12,kWh
